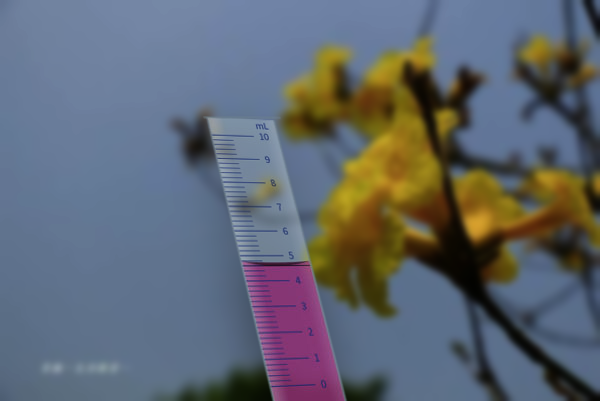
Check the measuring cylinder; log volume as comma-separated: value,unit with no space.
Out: 4.6,mL
